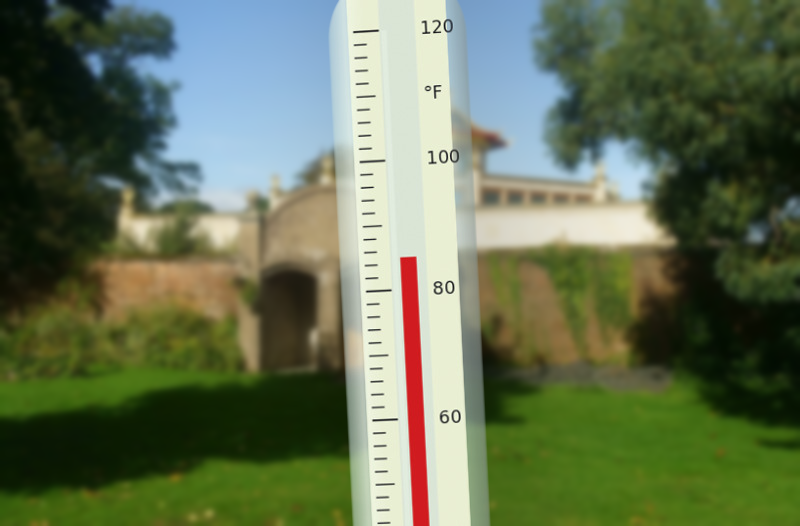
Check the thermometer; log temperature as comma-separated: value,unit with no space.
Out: 85,°F
